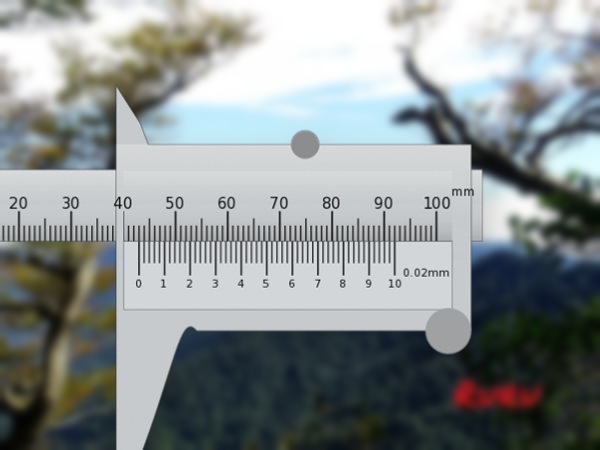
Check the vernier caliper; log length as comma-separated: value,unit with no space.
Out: 43.0,mm
